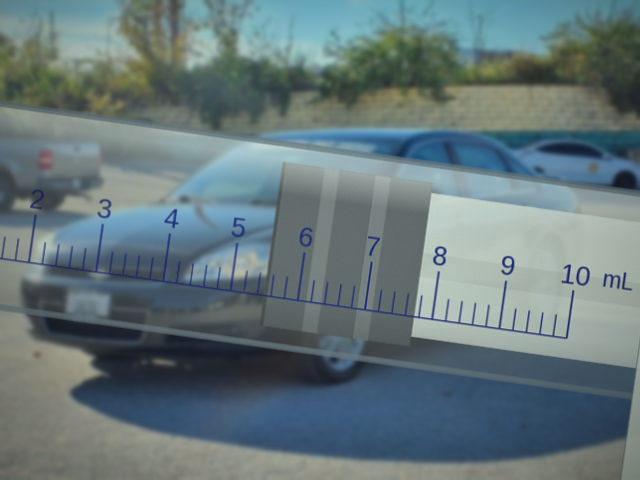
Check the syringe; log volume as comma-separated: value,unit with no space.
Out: 5.5,mL
